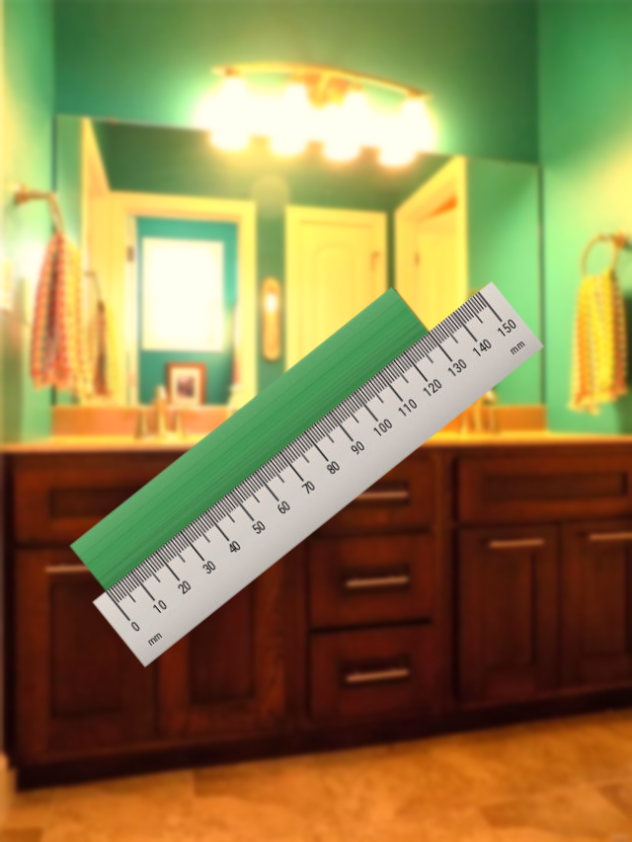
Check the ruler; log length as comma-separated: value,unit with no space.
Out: 130,mm
